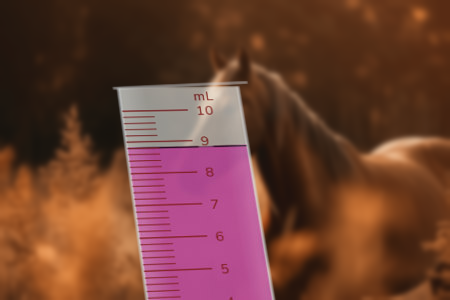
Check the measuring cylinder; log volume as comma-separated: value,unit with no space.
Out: 8.8,mL
